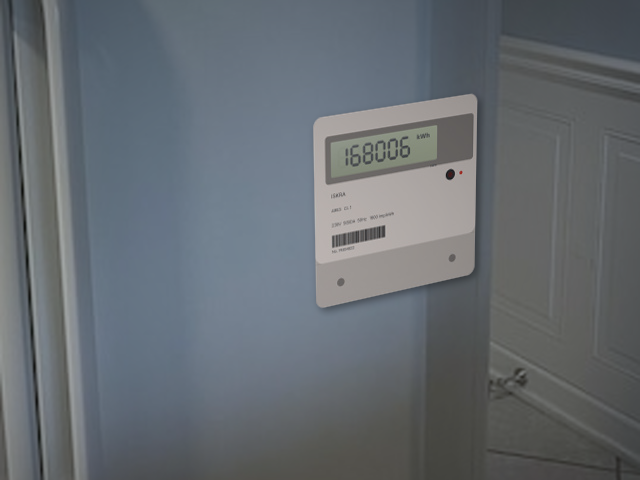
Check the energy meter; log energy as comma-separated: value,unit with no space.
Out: 168006,kWh
